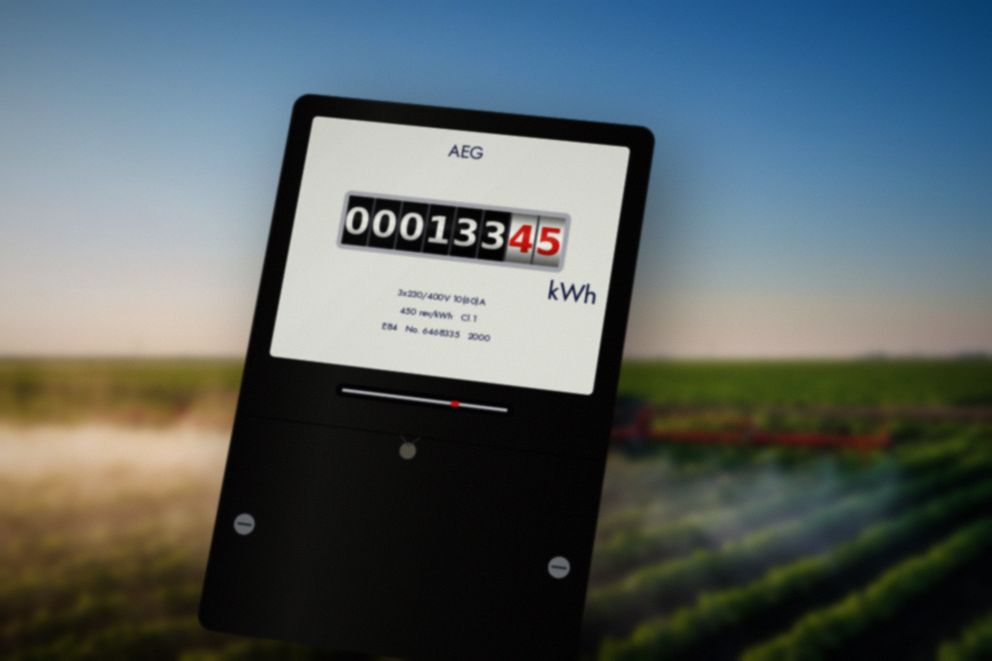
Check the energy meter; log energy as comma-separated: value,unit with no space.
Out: 133.45,kWh
